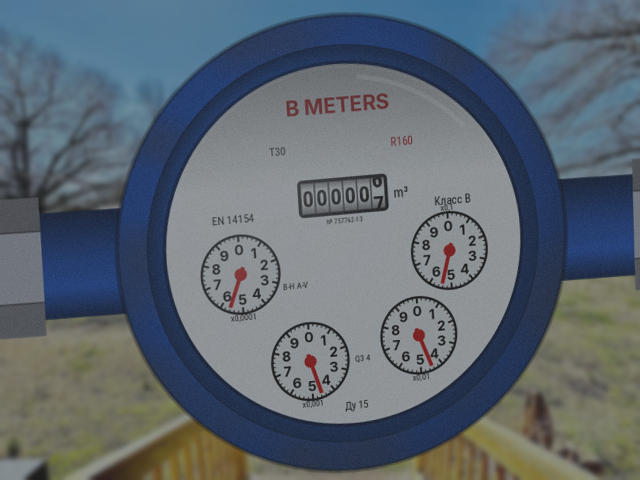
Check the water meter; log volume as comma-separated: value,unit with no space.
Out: 6.5445,m³
